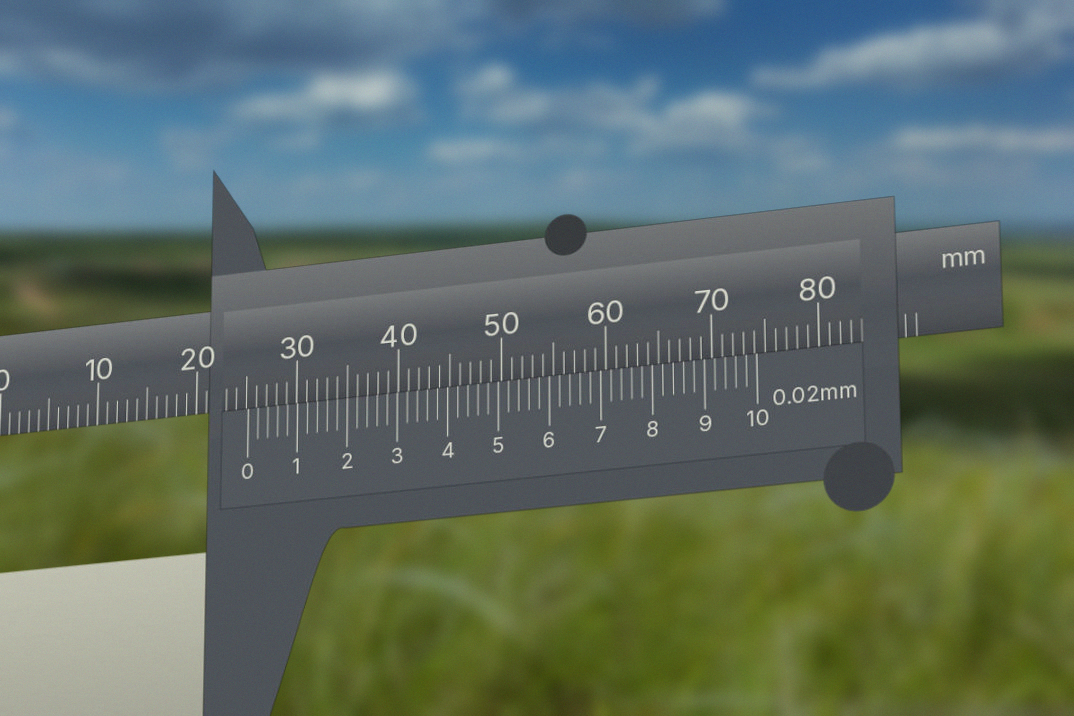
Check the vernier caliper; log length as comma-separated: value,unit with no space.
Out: 25.2,mm
